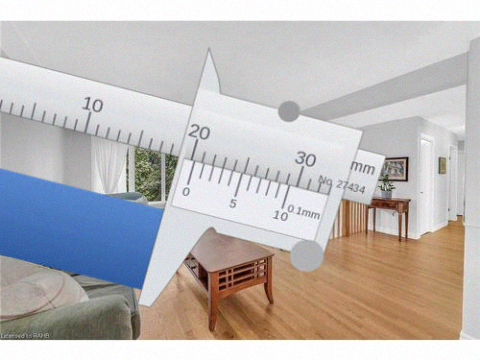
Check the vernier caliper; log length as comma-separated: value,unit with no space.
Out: 20.3,mm
